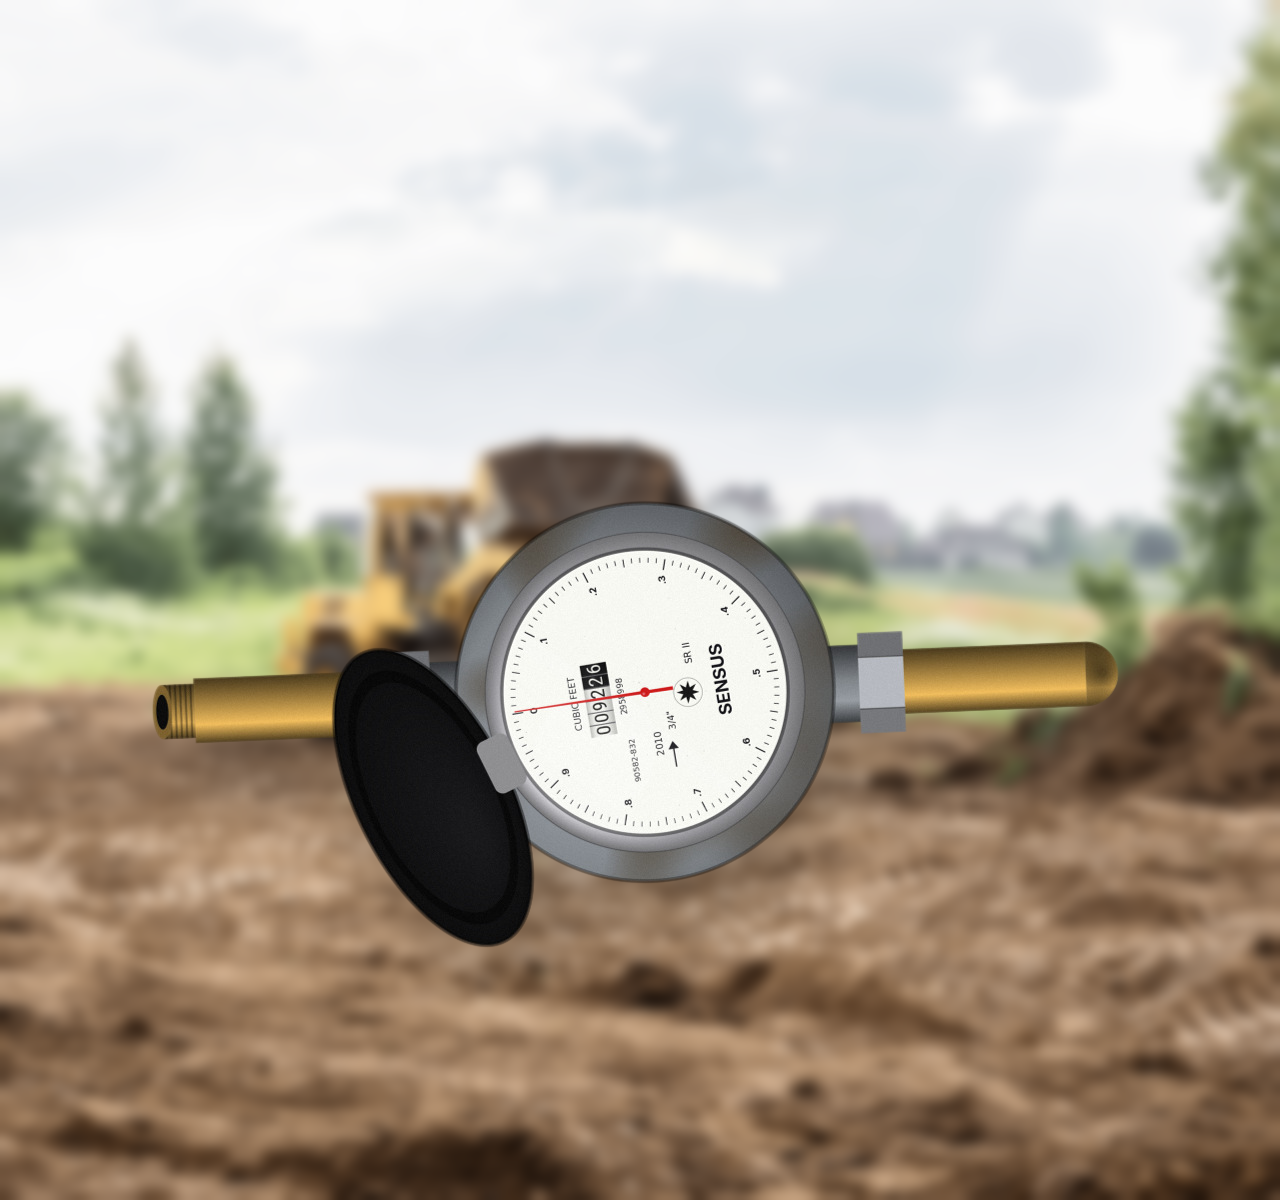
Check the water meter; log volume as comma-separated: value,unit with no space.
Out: 9226.00,ft³
